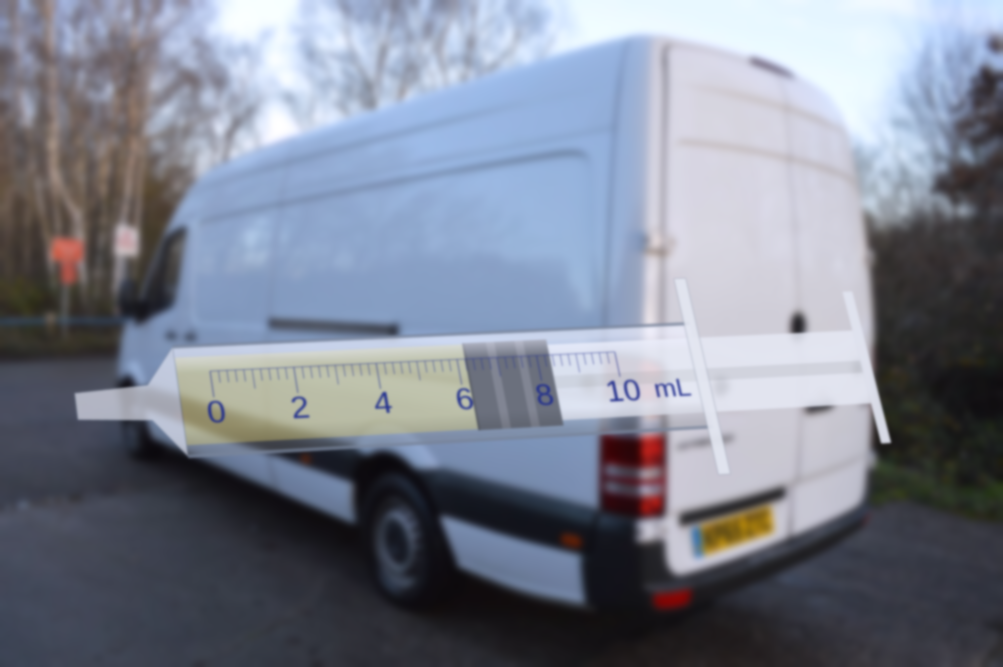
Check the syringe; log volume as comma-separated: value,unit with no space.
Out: 6.2,mL
